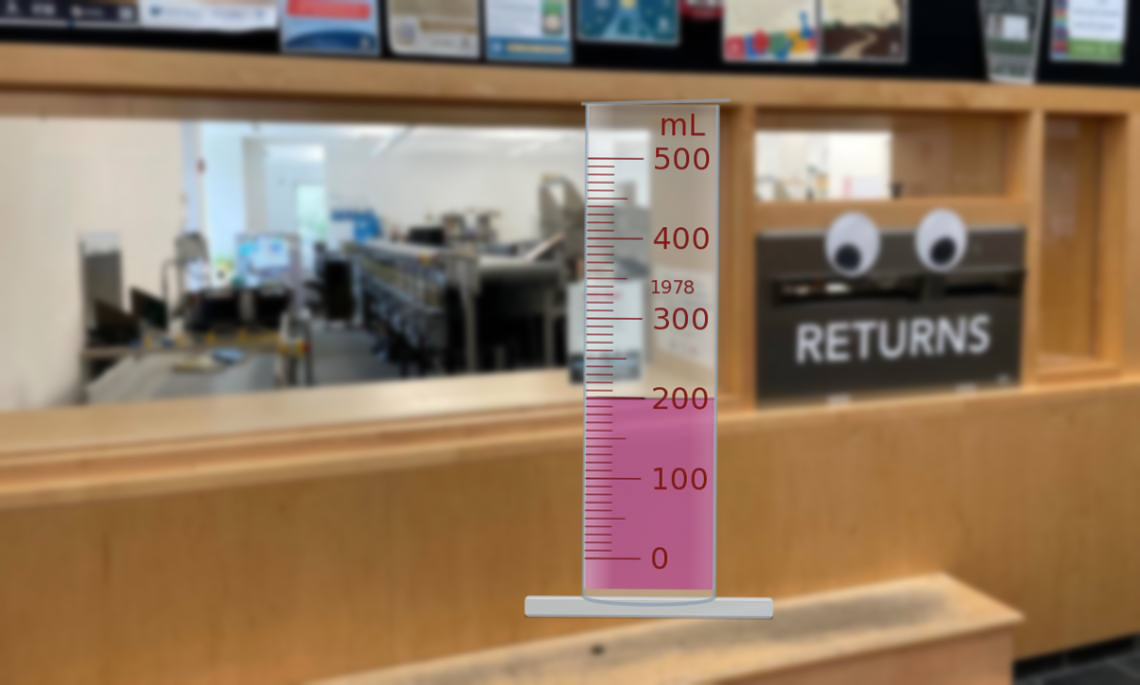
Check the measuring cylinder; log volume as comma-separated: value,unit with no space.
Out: 200,mL
